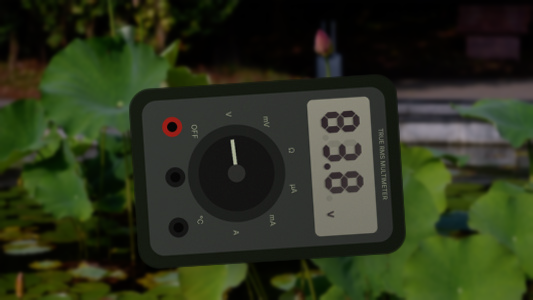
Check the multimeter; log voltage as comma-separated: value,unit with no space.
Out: 83.8,V
